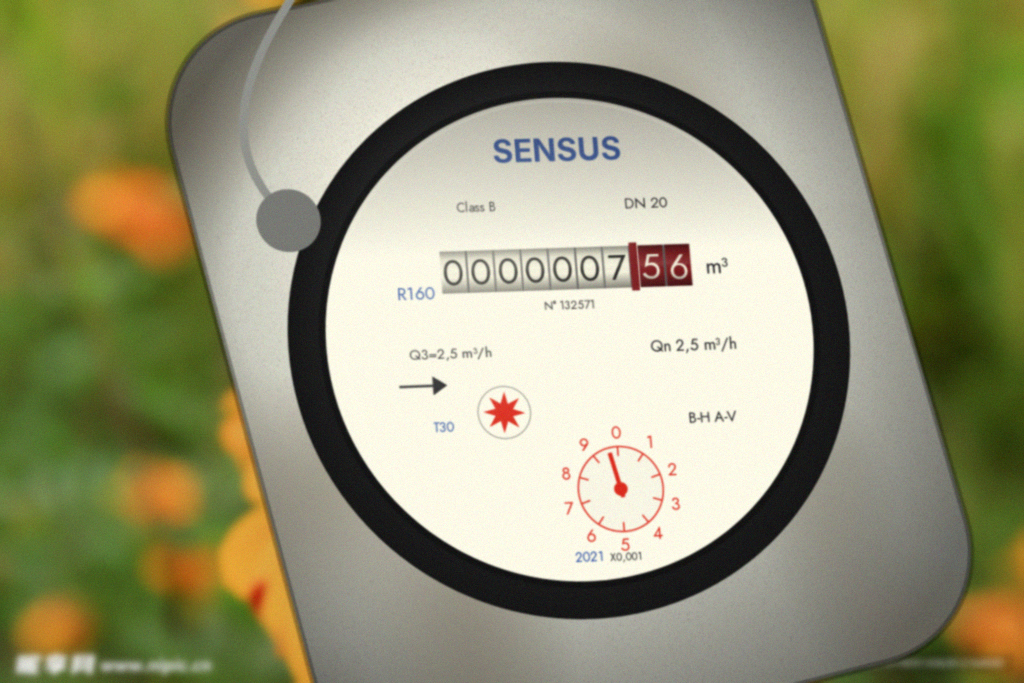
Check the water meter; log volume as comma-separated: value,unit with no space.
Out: 7.559,m³
